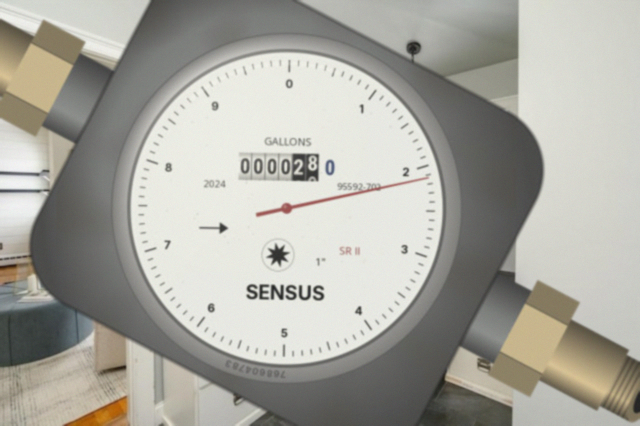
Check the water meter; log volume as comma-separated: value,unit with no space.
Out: 282.1,gal
